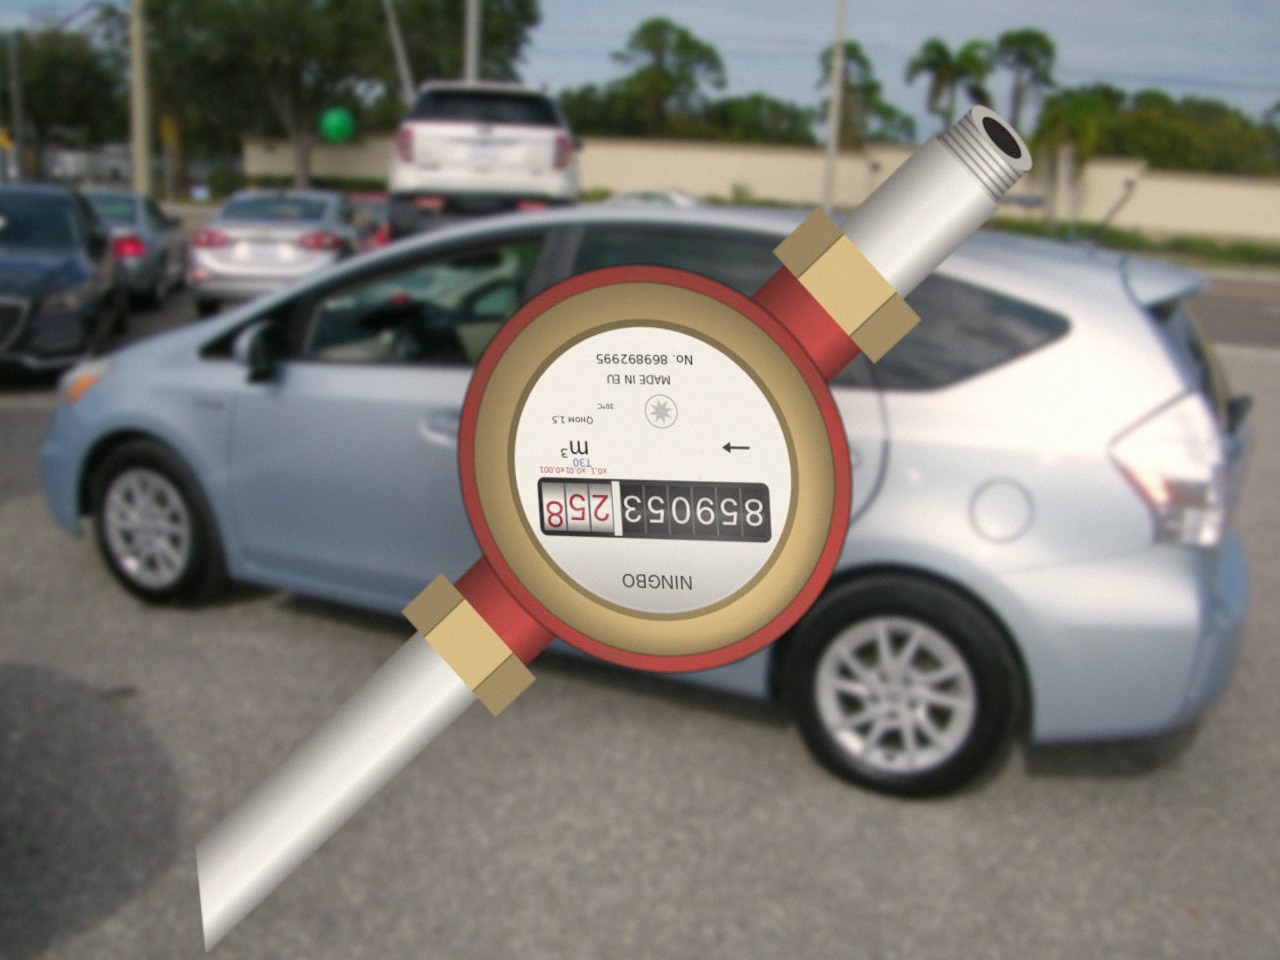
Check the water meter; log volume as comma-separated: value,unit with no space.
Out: 859053.258,m³
